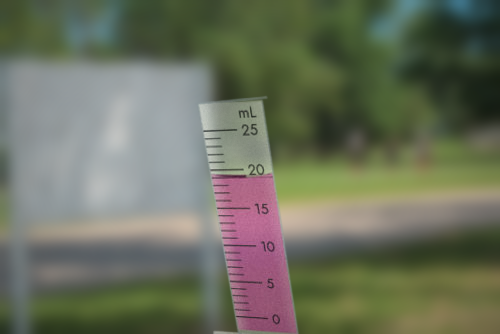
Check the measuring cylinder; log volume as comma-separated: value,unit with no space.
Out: 19,mL
